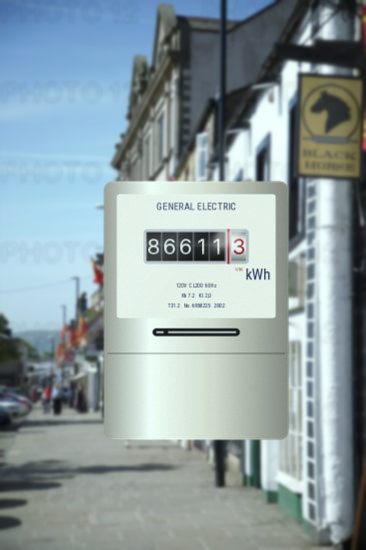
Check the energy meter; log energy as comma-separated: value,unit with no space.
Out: 86611.3,kWh
